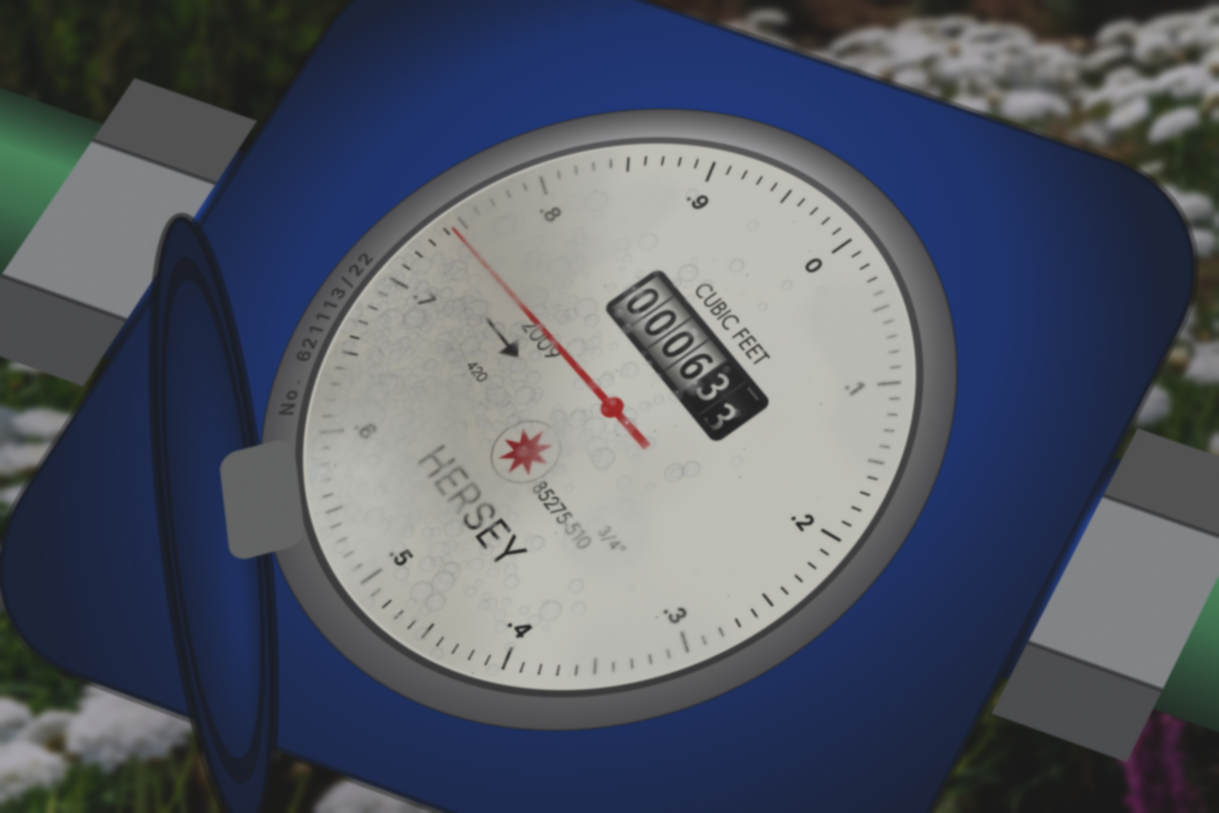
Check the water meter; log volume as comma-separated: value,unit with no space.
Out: 632.74,ft³
